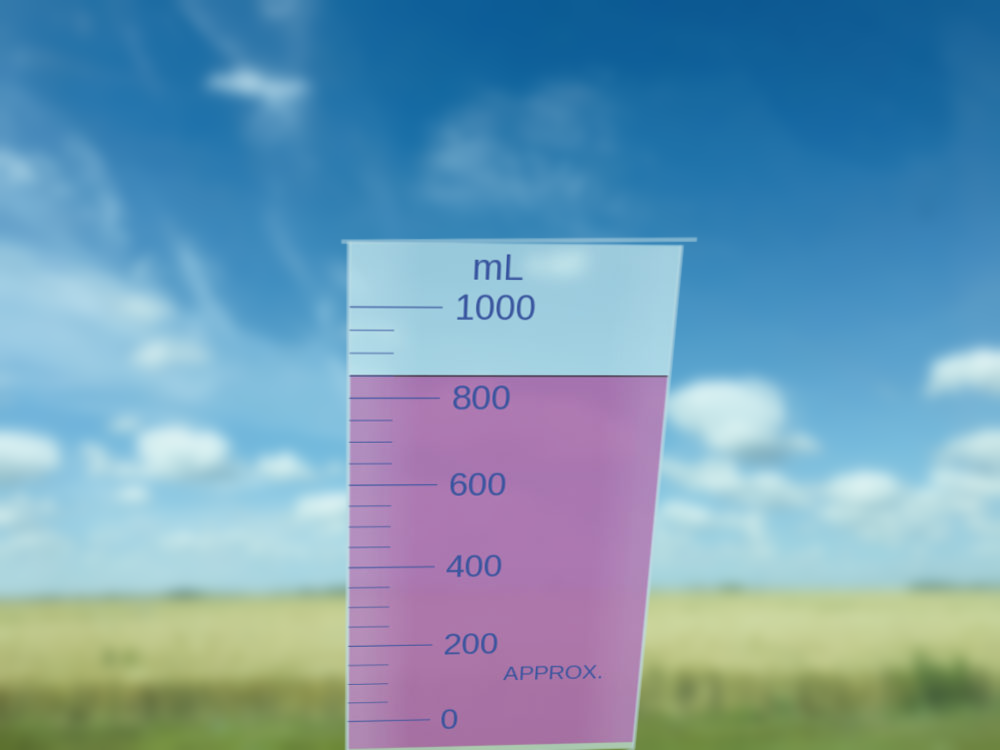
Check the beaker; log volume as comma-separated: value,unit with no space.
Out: 850,mL
